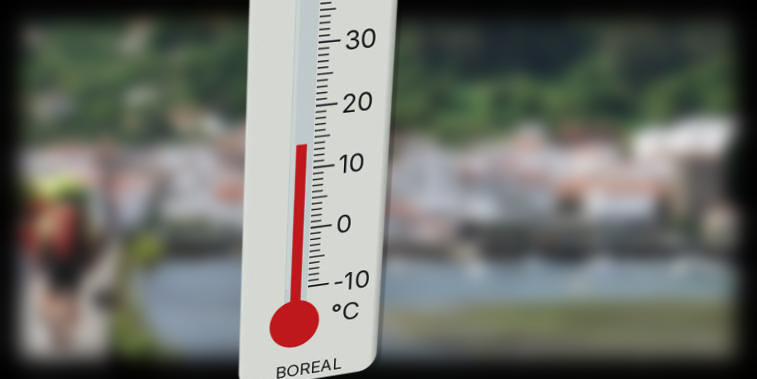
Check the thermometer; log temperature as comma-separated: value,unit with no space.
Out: 14,°C
